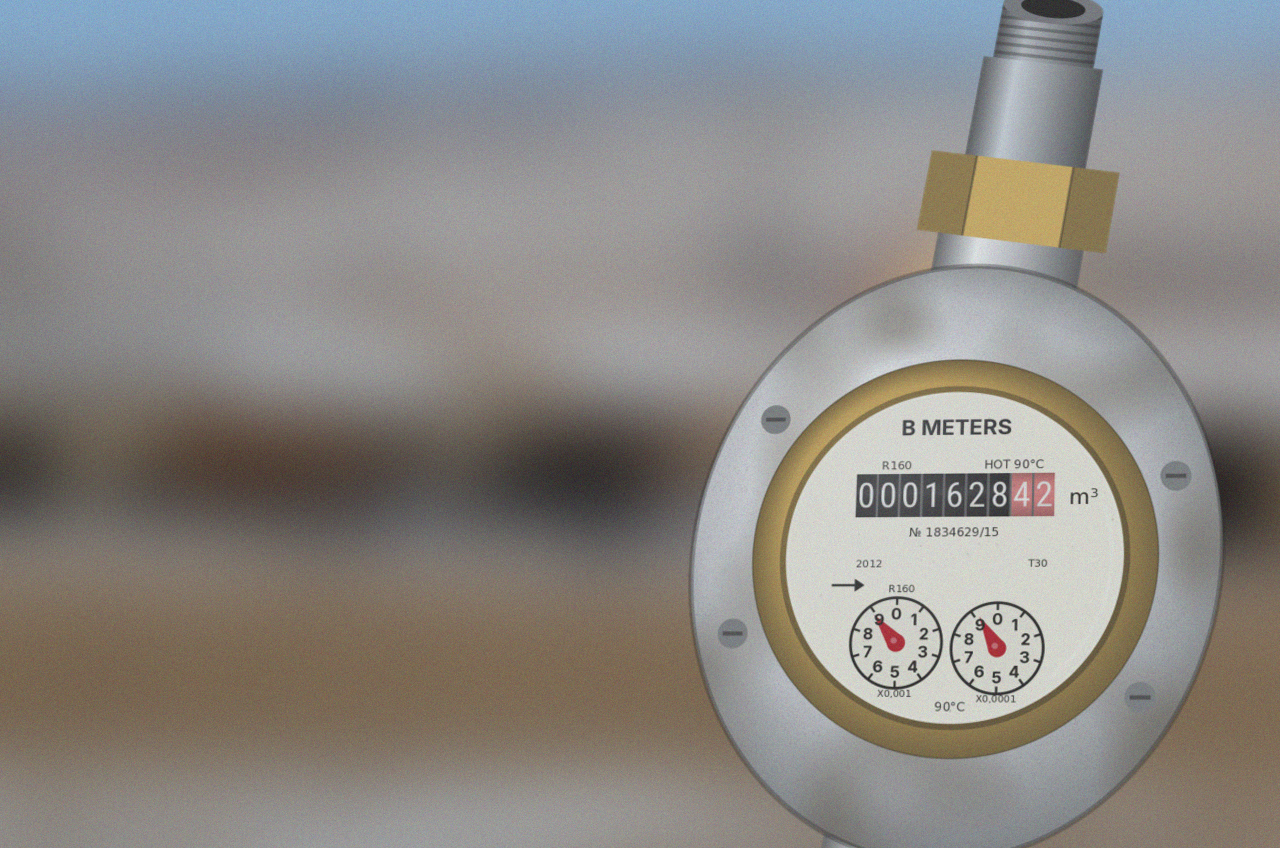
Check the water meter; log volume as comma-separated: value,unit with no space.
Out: 1628.4289,m³
